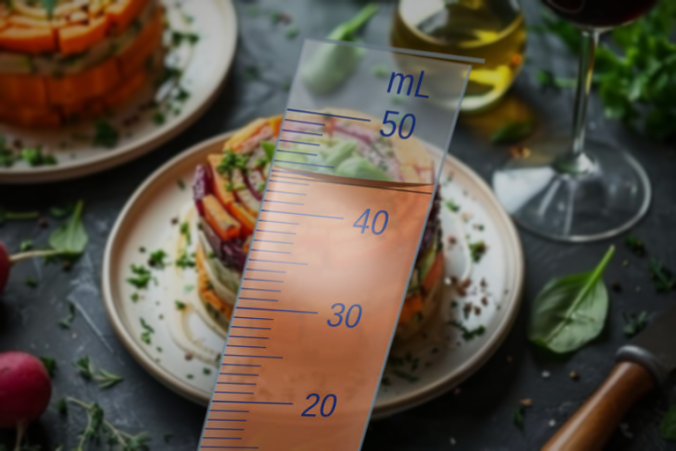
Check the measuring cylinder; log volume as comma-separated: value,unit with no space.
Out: 43.5,mL
